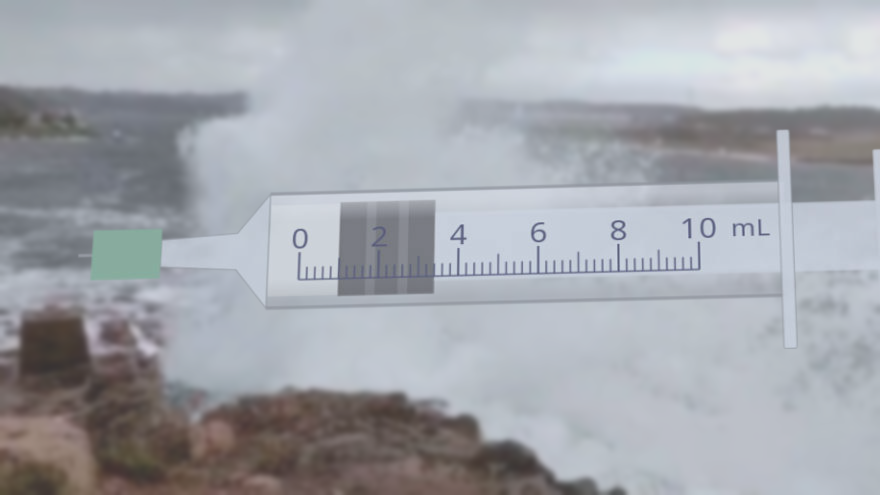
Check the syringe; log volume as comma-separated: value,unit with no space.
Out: 1,mL
